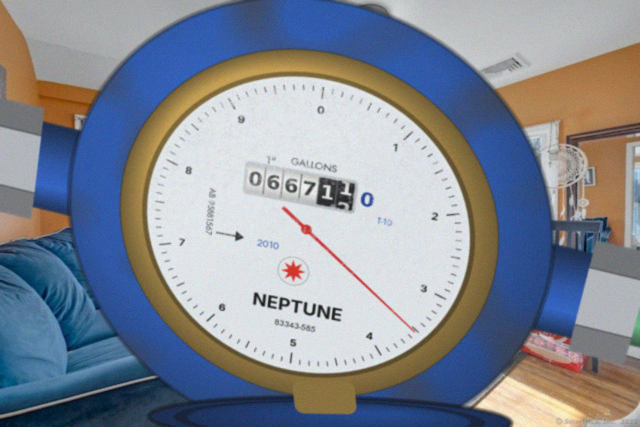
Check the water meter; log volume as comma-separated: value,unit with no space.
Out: 667113.5,gal
